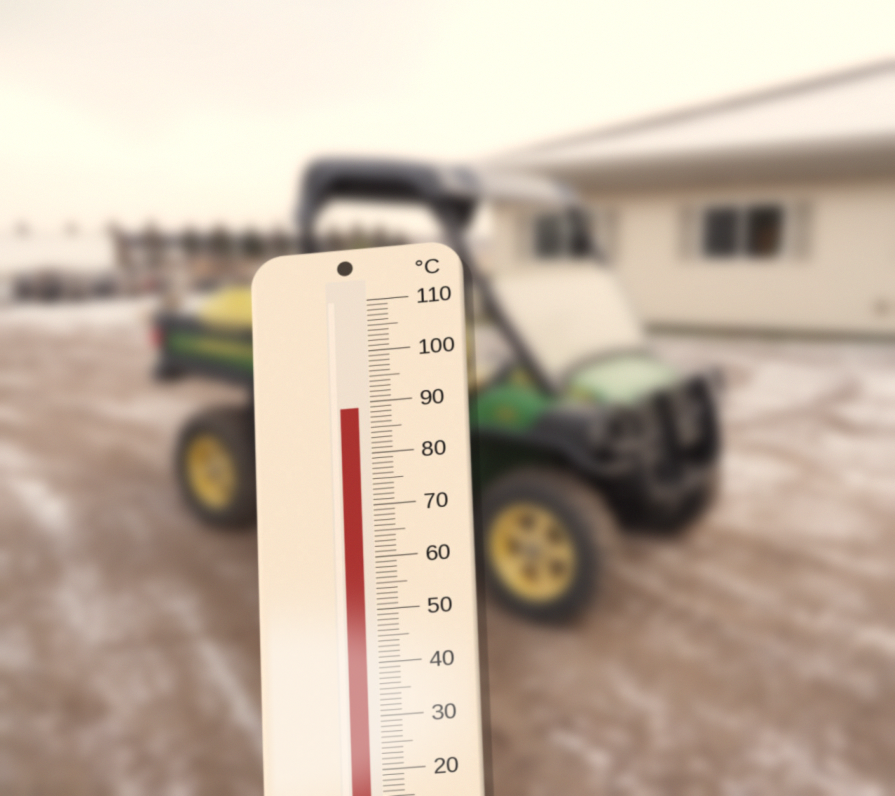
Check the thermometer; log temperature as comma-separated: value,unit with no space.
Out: 89,°C
